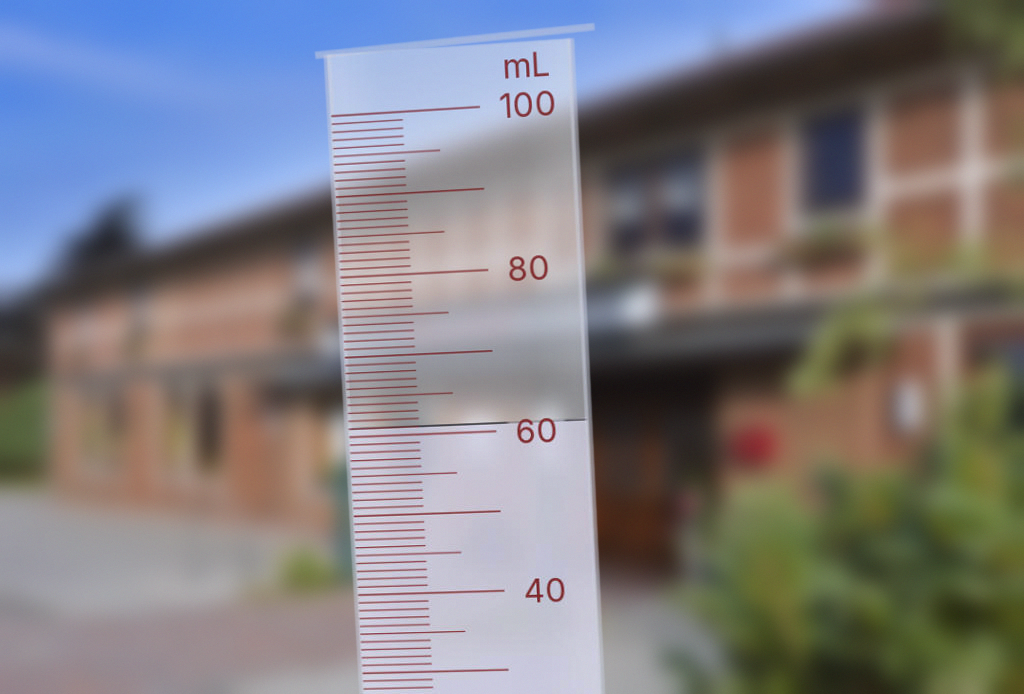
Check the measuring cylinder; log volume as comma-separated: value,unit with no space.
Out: 61,mL
